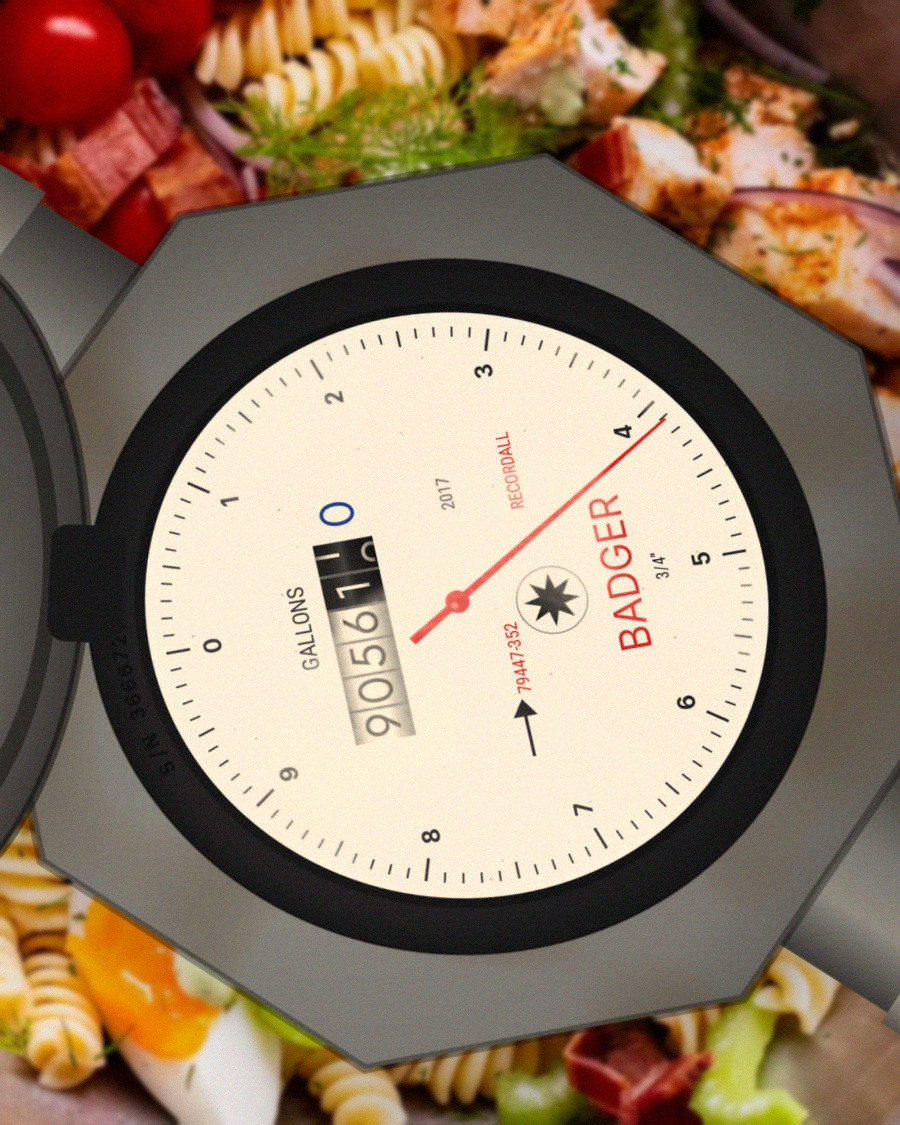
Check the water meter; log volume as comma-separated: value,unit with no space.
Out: 9056114.1,gal
